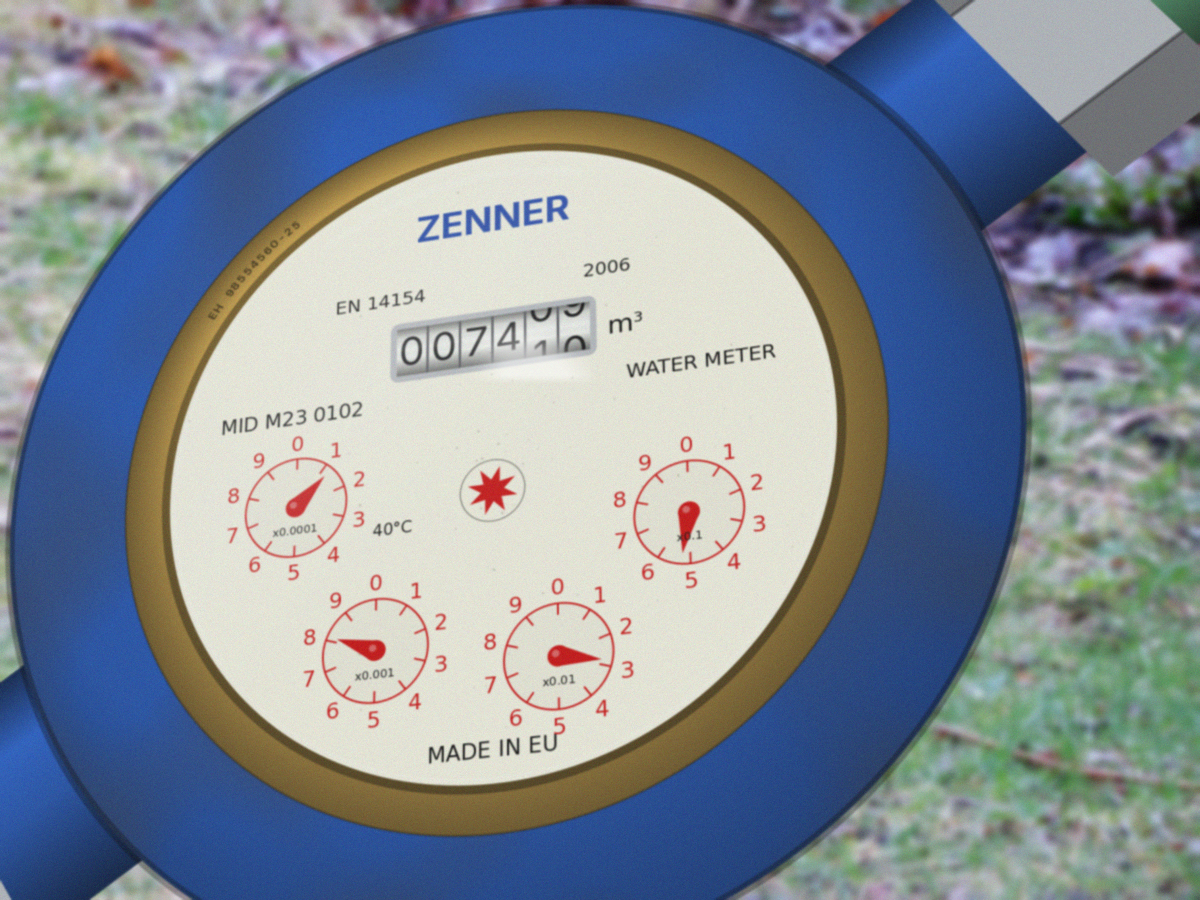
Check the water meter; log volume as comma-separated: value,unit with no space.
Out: 7409.5281,m³
